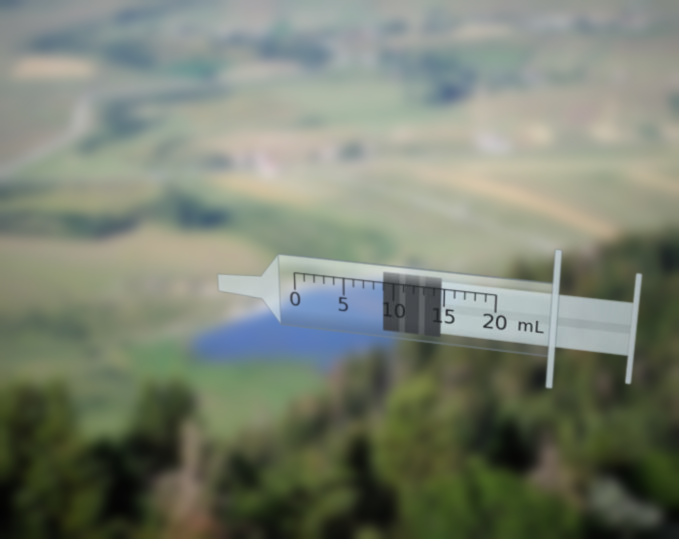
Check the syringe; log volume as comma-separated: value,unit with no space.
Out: 9,mL
